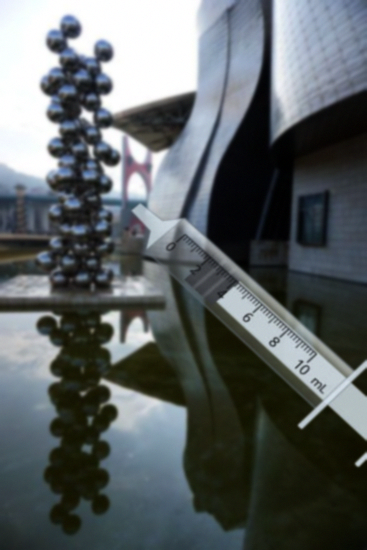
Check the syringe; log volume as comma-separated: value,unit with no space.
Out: 2,mL
